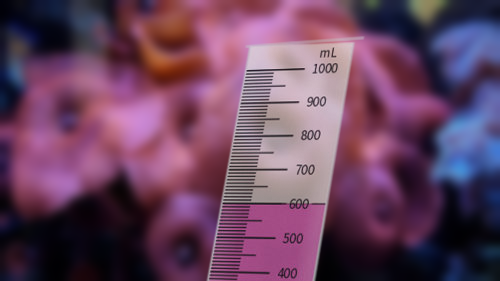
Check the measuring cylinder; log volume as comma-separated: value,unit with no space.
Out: 600,mL
